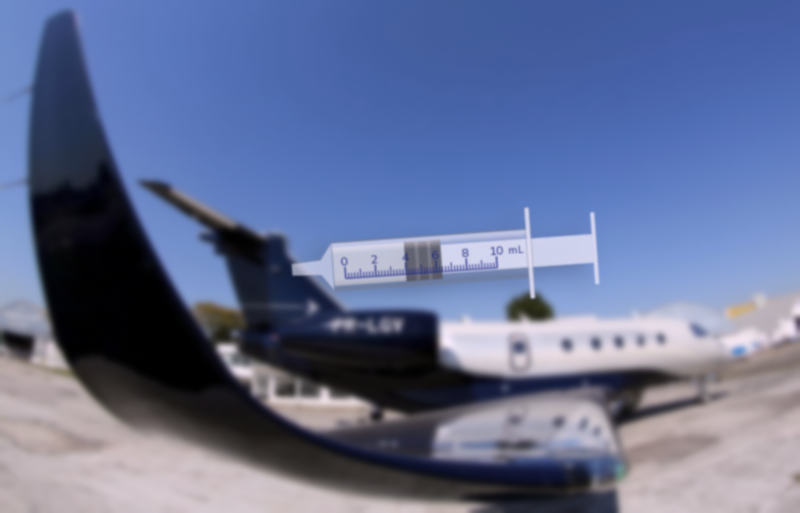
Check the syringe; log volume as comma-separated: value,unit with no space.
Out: 4,mL
